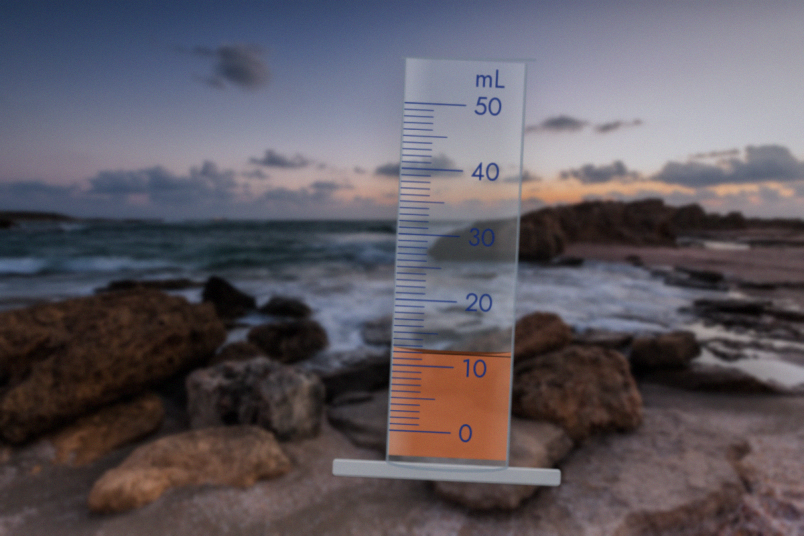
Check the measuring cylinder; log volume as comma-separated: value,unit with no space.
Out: 12,mL
